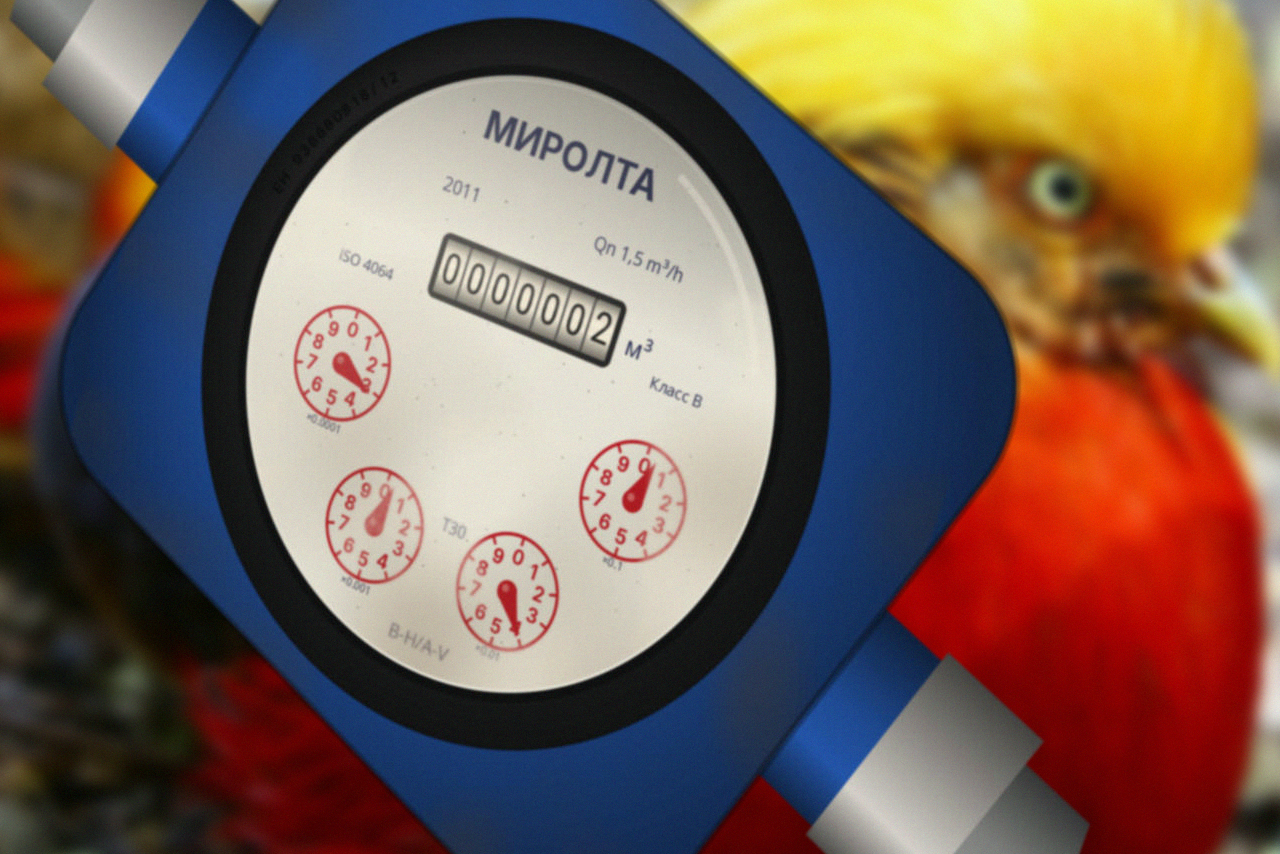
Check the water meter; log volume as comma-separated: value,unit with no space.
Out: 2.0403,m³
